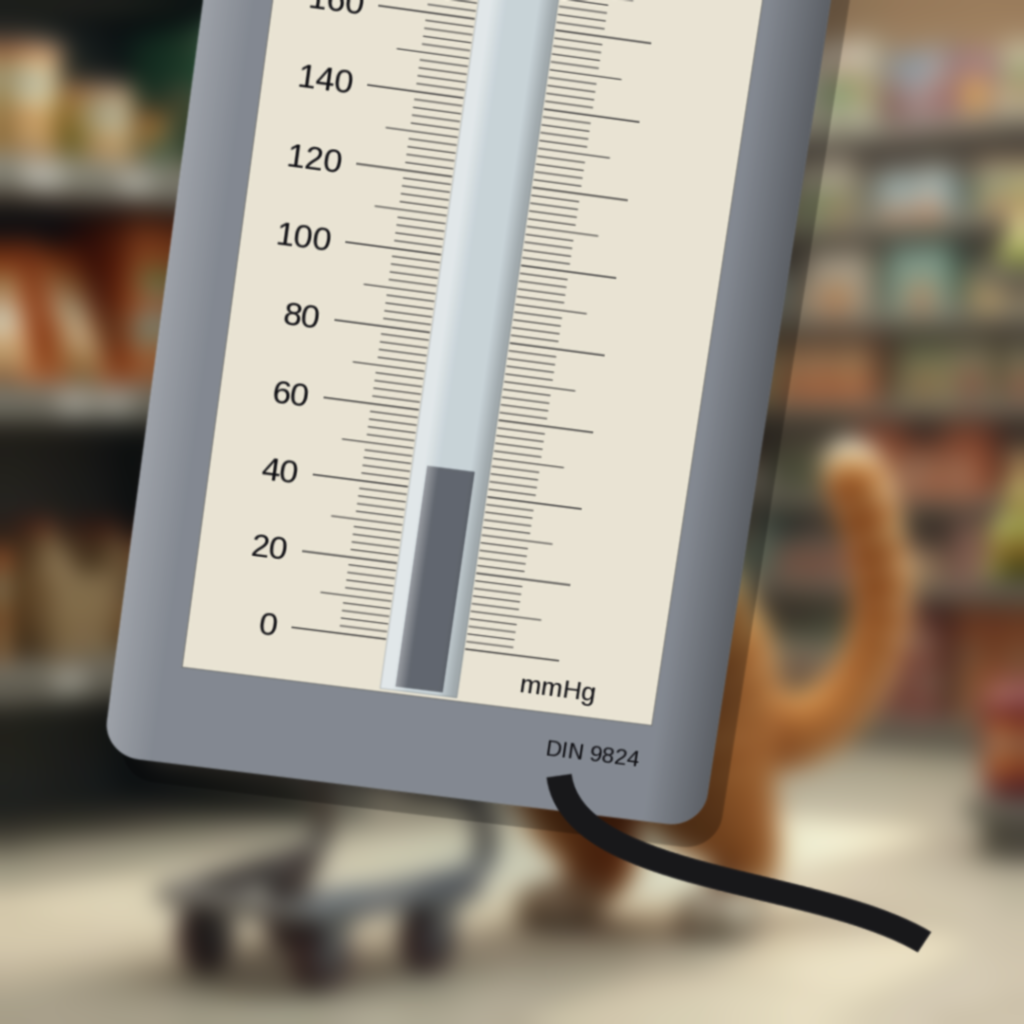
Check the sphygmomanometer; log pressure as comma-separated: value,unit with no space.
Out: 46,mmHg
